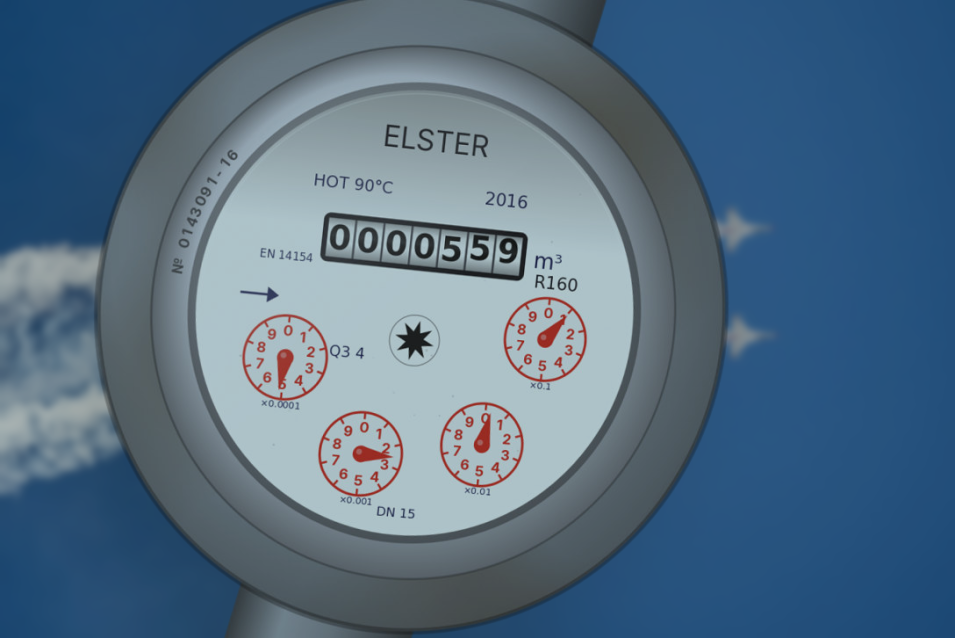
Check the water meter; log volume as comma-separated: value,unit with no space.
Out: 559.1025,m³
